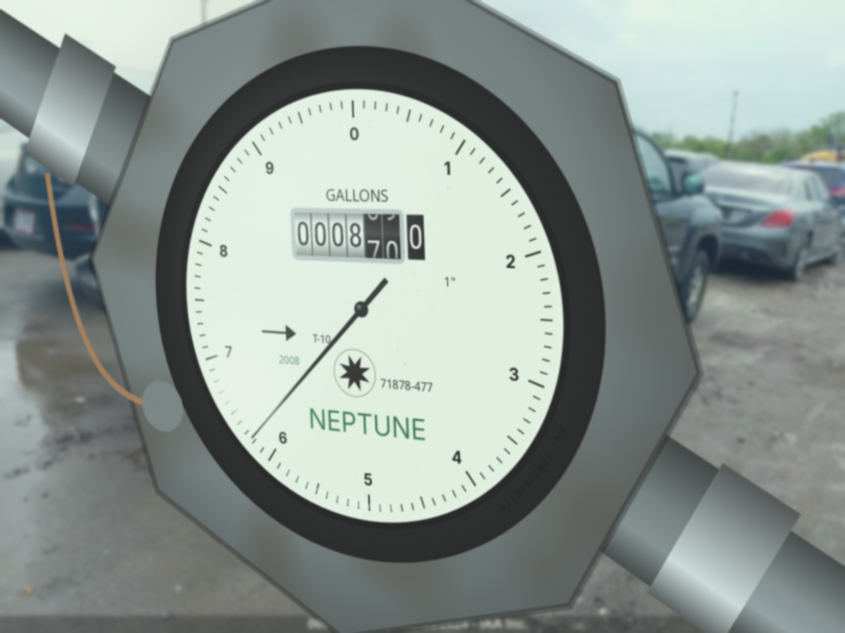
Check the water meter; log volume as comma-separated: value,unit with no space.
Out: 8696.2,gal
